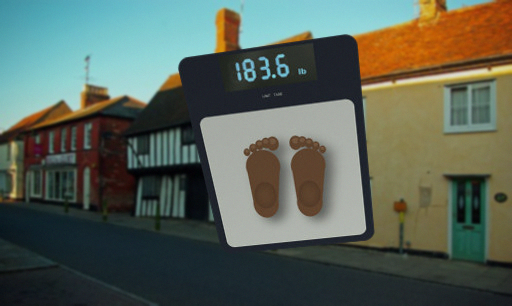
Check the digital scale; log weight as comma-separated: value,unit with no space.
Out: 183.6,lb
